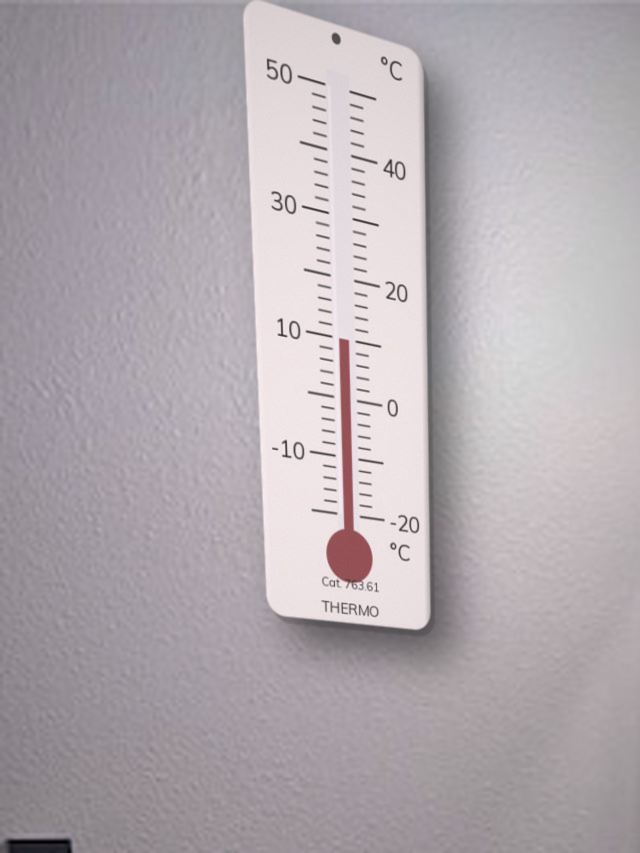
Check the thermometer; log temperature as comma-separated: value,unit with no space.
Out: 10,°C
